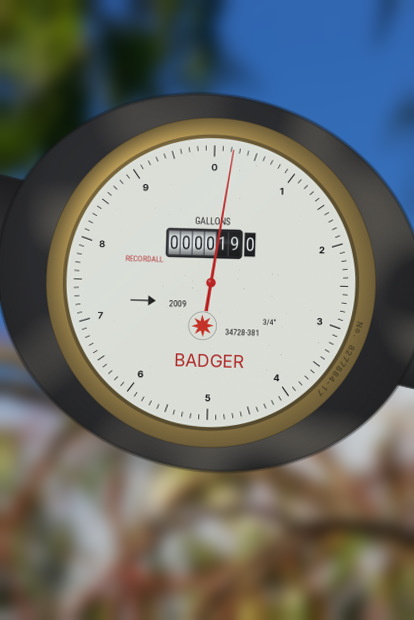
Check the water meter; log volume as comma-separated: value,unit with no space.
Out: 190.2,gal
